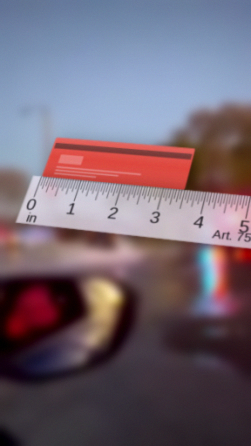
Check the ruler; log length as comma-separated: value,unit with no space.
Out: 3.5,in
